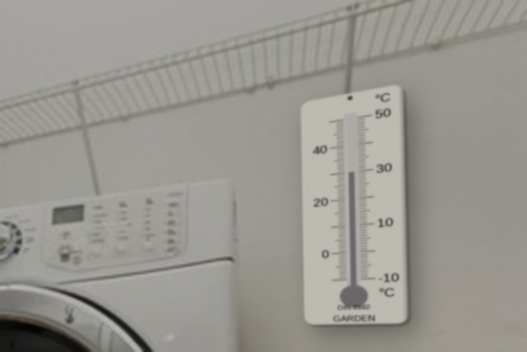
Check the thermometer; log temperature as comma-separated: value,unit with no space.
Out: 30,°C
